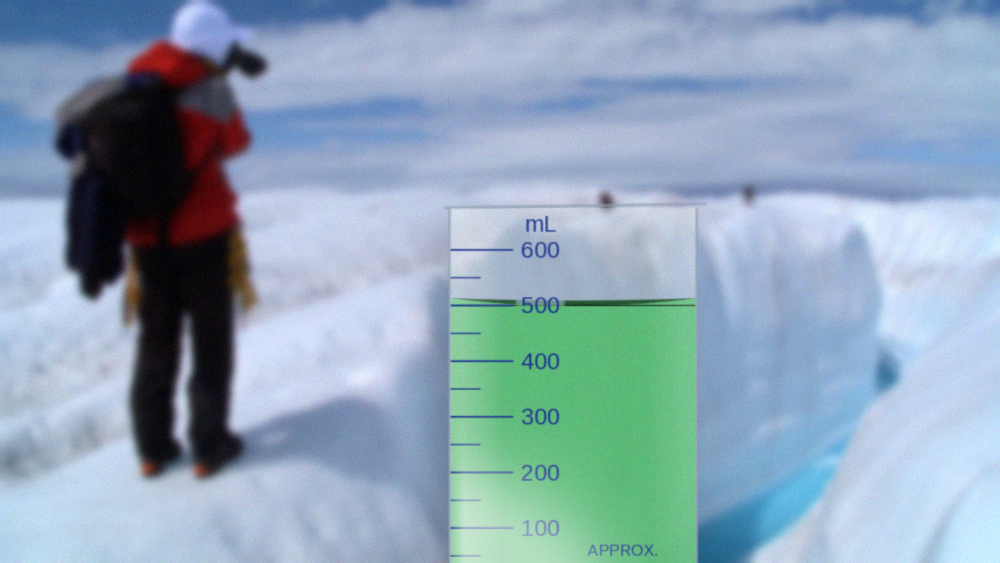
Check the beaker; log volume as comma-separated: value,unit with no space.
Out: 500,mL
